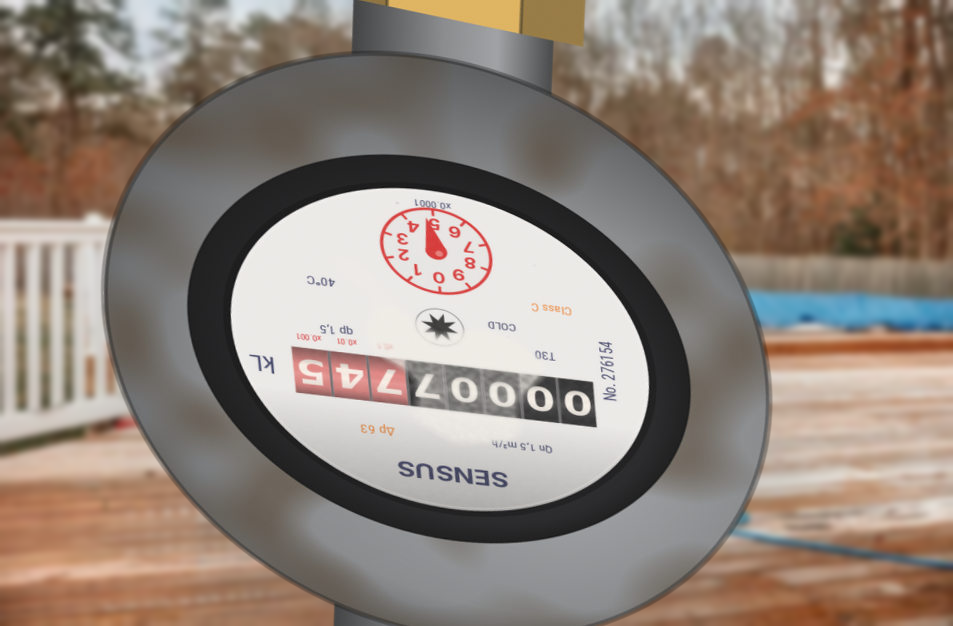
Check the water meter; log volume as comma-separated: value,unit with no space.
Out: 7.7454,kL
